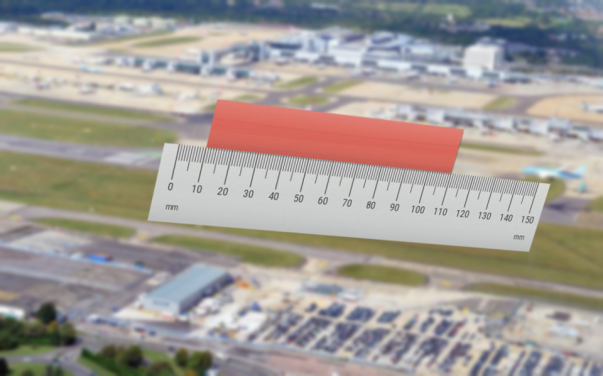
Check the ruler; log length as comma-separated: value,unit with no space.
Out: 100,mm
